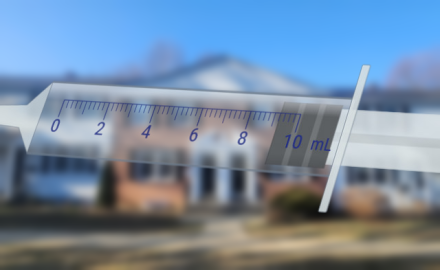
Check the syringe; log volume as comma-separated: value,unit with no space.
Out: 9.2,mL
